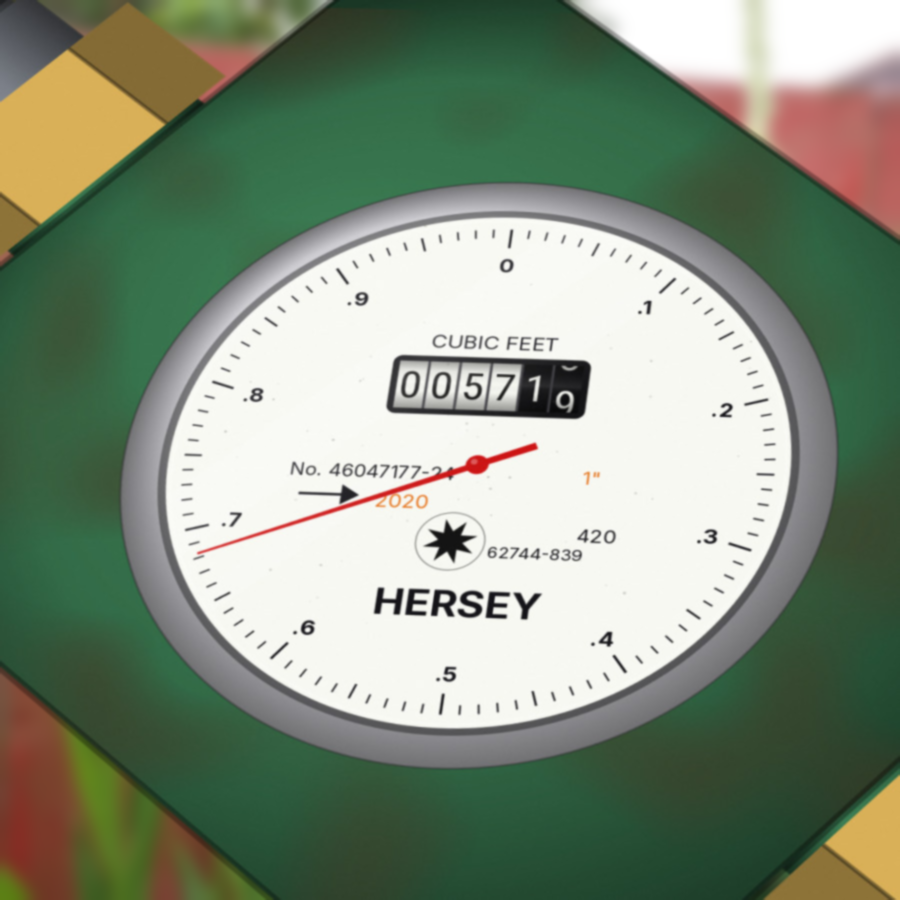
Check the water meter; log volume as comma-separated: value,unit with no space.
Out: 5718.68,ft³
